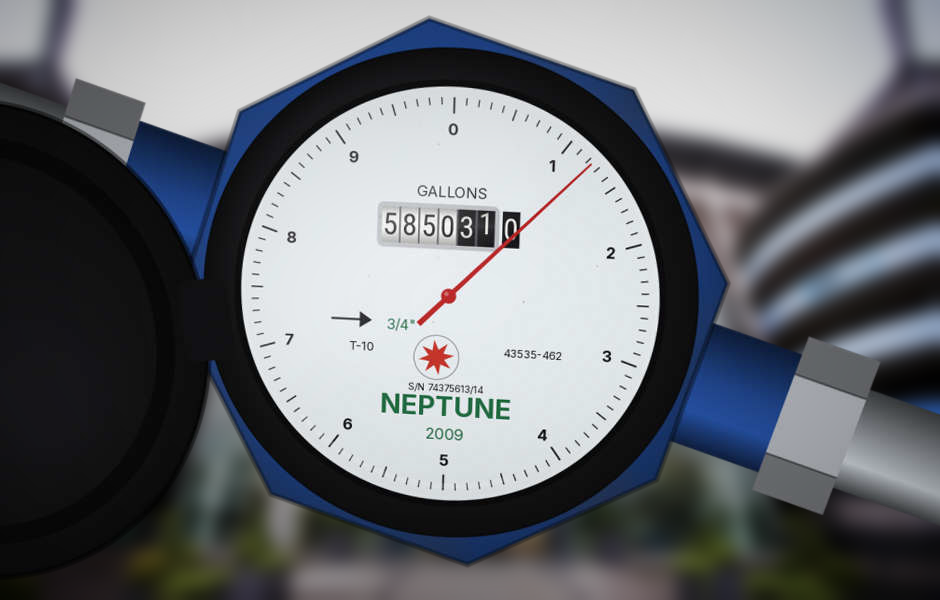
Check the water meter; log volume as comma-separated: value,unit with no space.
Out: 5850311.2,gal
